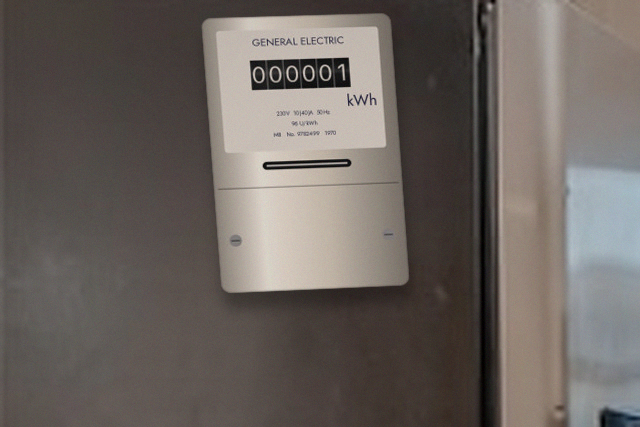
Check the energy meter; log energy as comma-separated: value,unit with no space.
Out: 1,kWh
